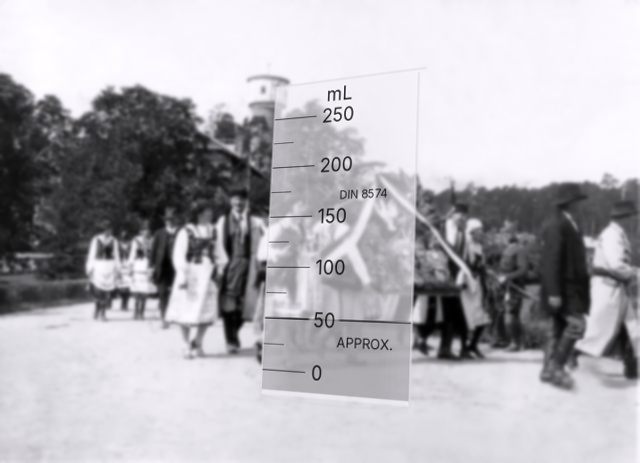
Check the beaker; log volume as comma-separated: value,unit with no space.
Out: 50,mL
